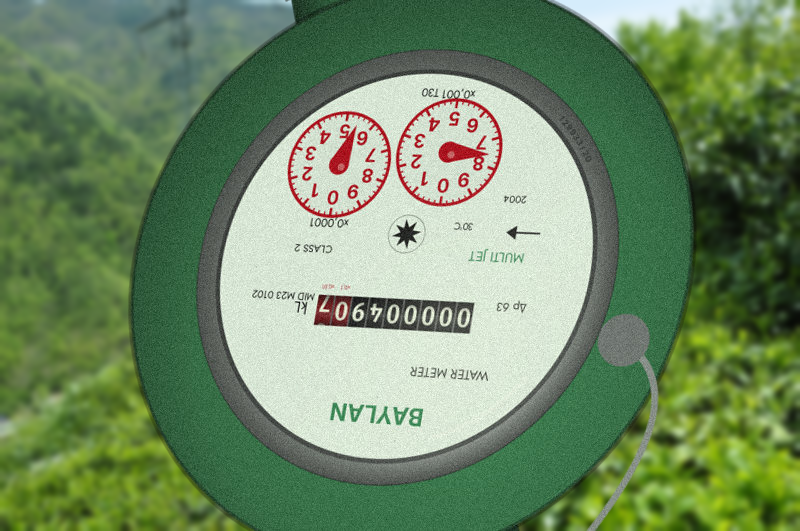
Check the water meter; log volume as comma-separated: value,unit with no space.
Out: 49.0675,kL
